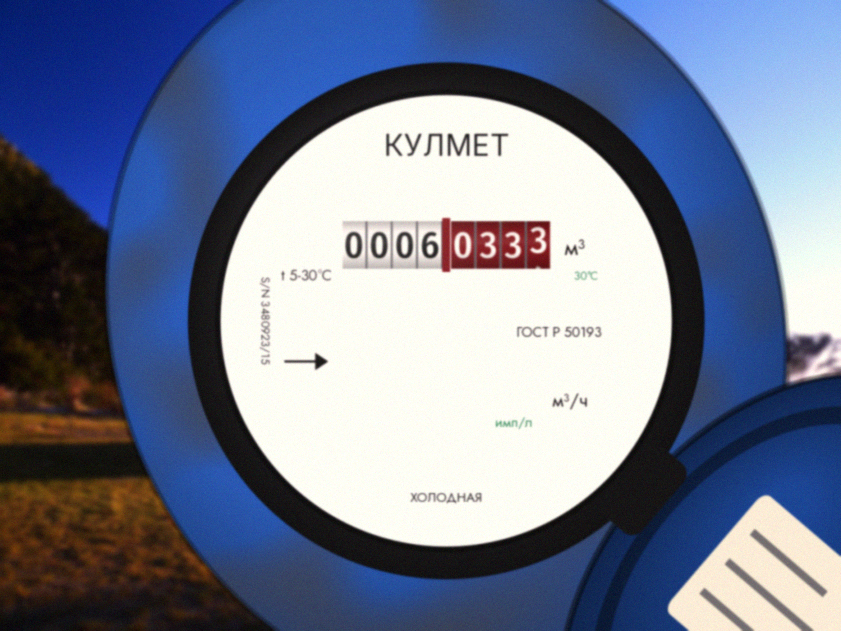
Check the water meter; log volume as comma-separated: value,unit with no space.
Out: 6.0333,m³
